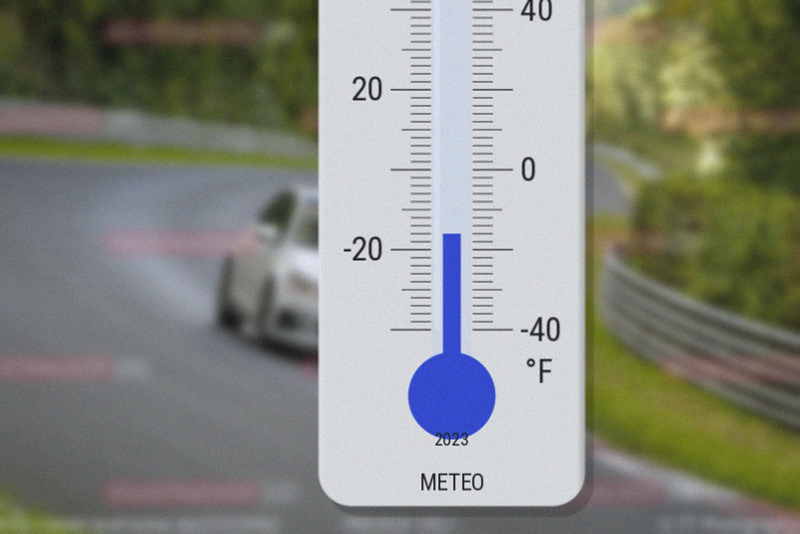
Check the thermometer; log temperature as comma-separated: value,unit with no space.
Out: -16,°F
